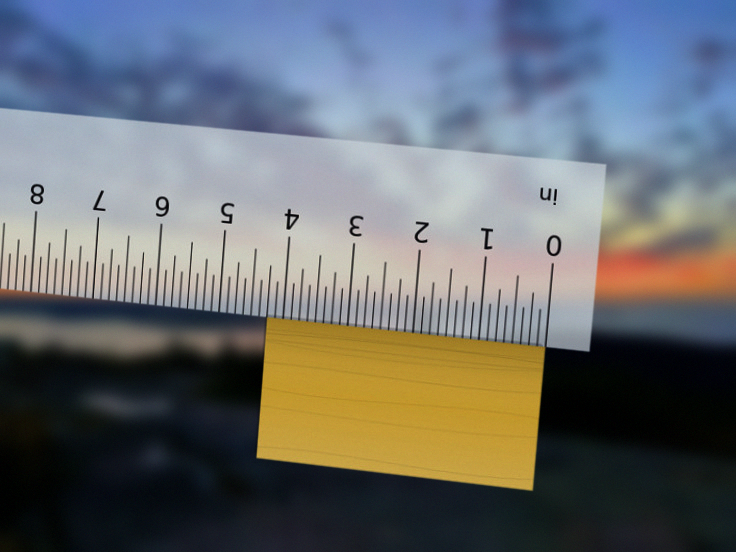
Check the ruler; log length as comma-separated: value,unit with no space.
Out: 4.25,in
